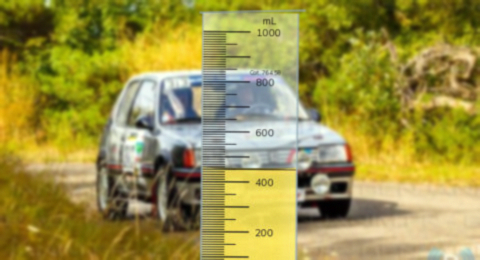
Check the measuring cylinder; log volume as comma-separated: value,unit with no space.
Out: 450,mL
